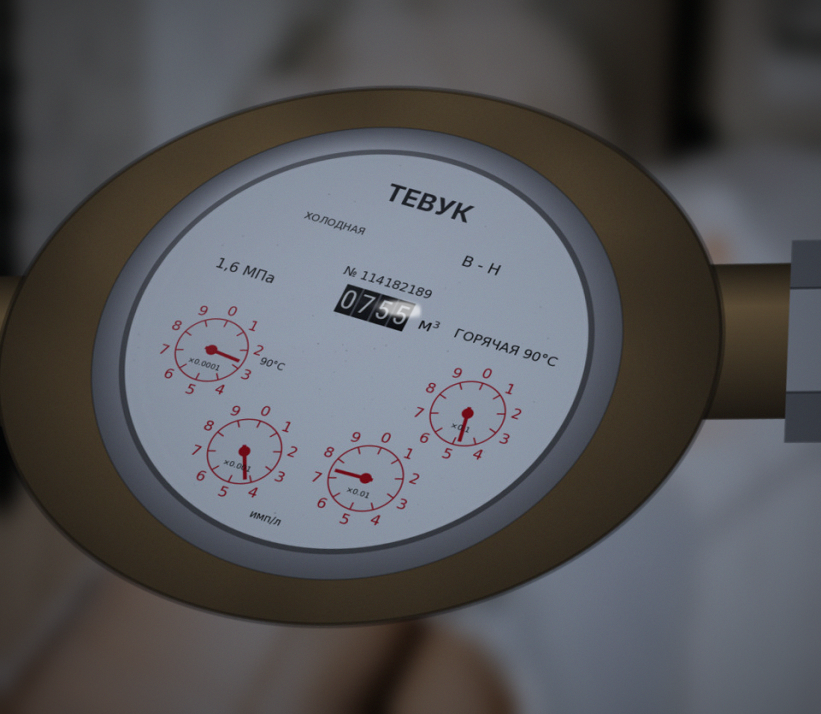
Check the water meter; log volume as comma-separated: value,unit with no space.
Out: 755.4742,m³
